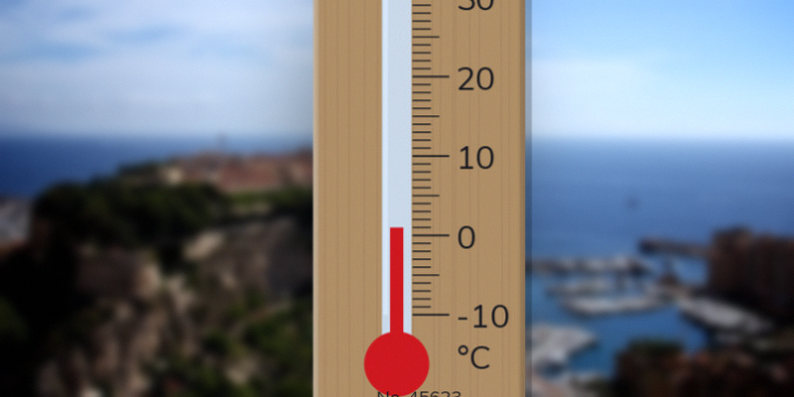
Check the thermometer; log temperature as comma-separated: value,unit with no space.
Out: 1,°C
